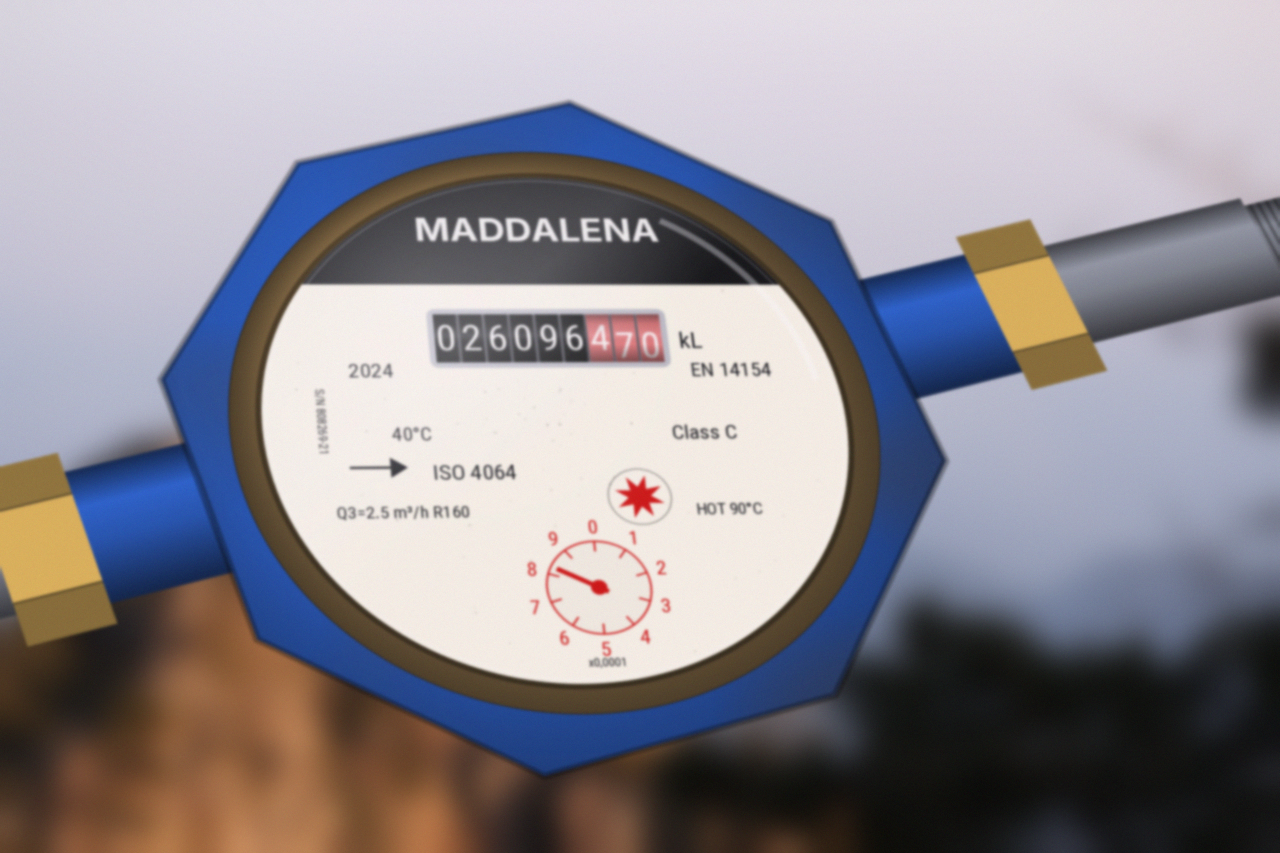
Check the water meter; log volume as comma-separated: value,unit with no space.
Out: 26096.4698,kL
